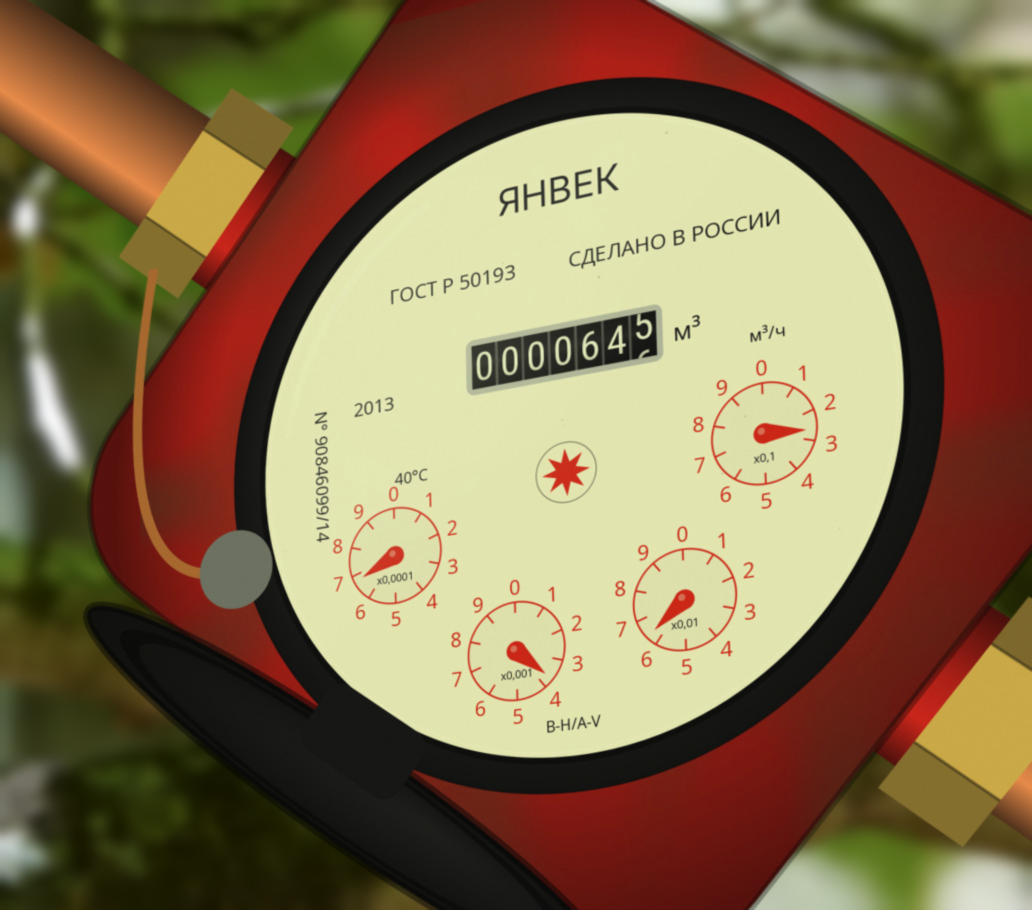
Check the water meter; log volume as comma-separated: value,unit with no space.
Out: 645.2636,m³
